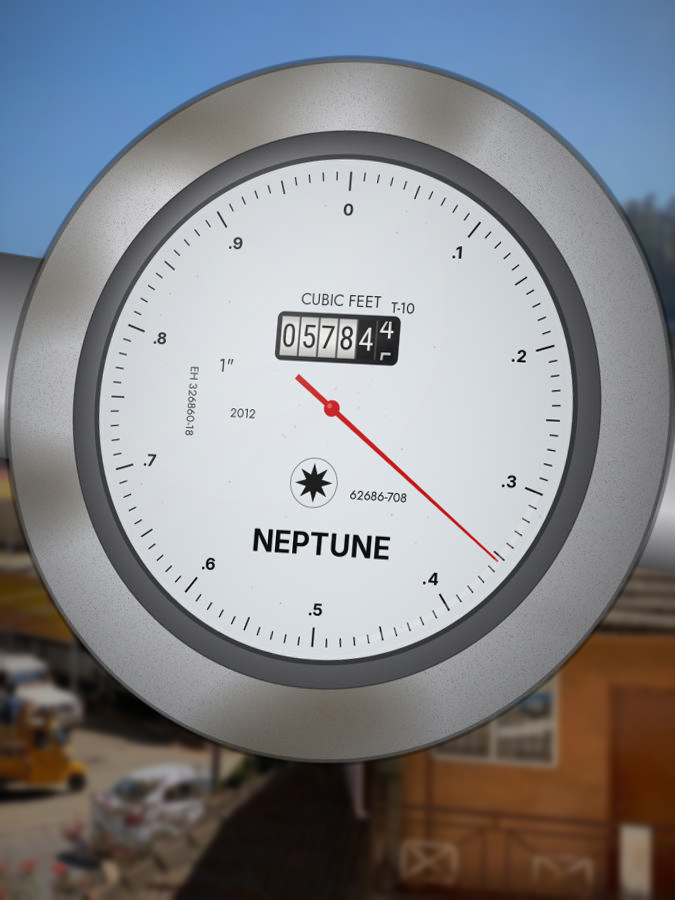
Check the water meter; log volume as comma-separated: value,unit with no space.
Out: 57844.35,ft³
